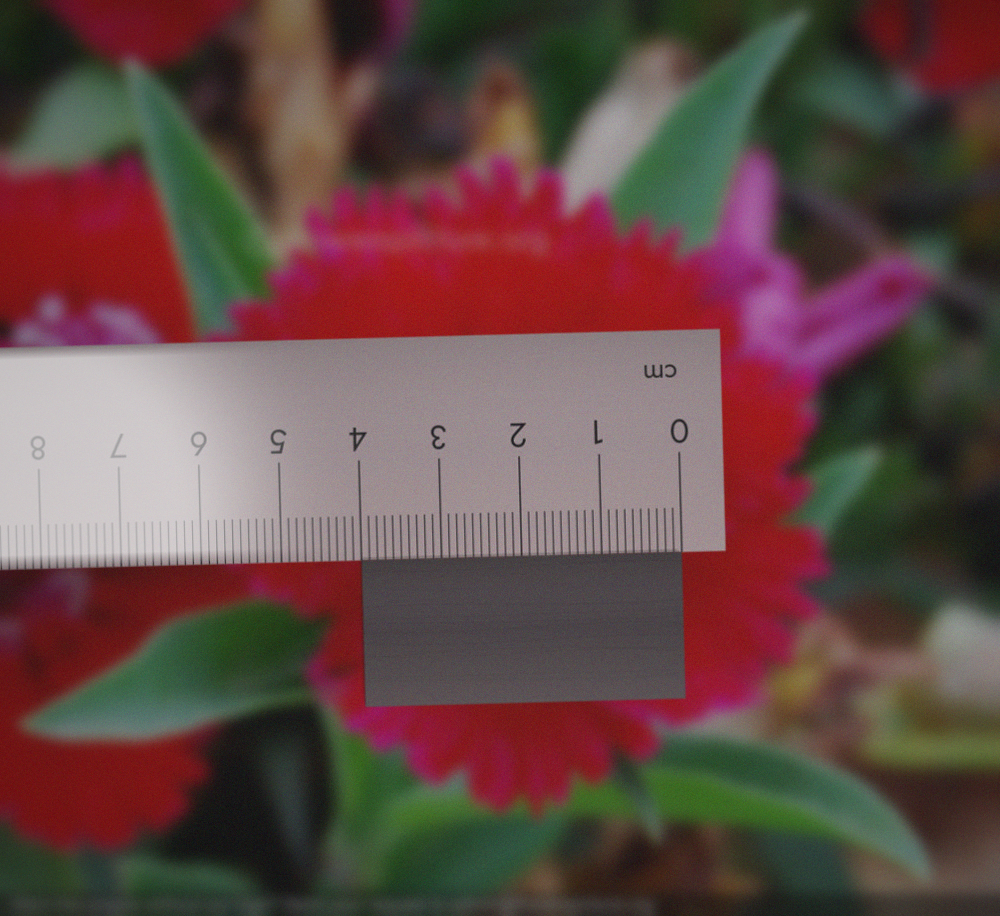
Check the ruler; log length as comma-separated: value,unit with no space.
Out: 4,cm
